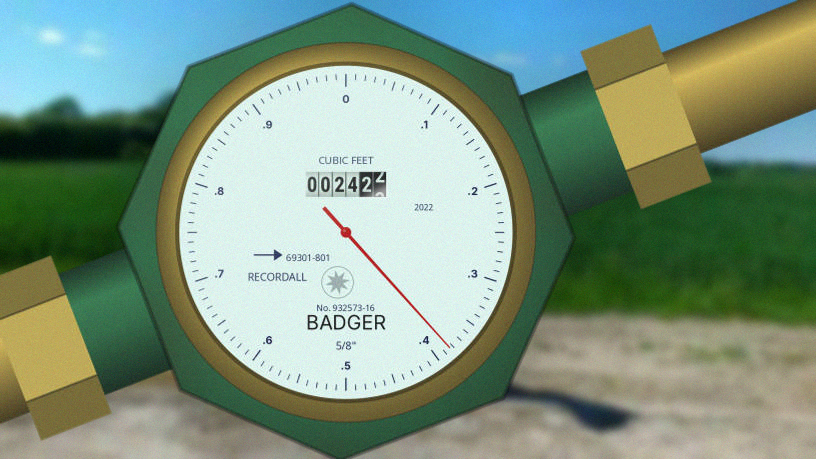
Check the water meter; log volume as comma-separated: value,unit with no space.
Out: 2422.38,ft³
